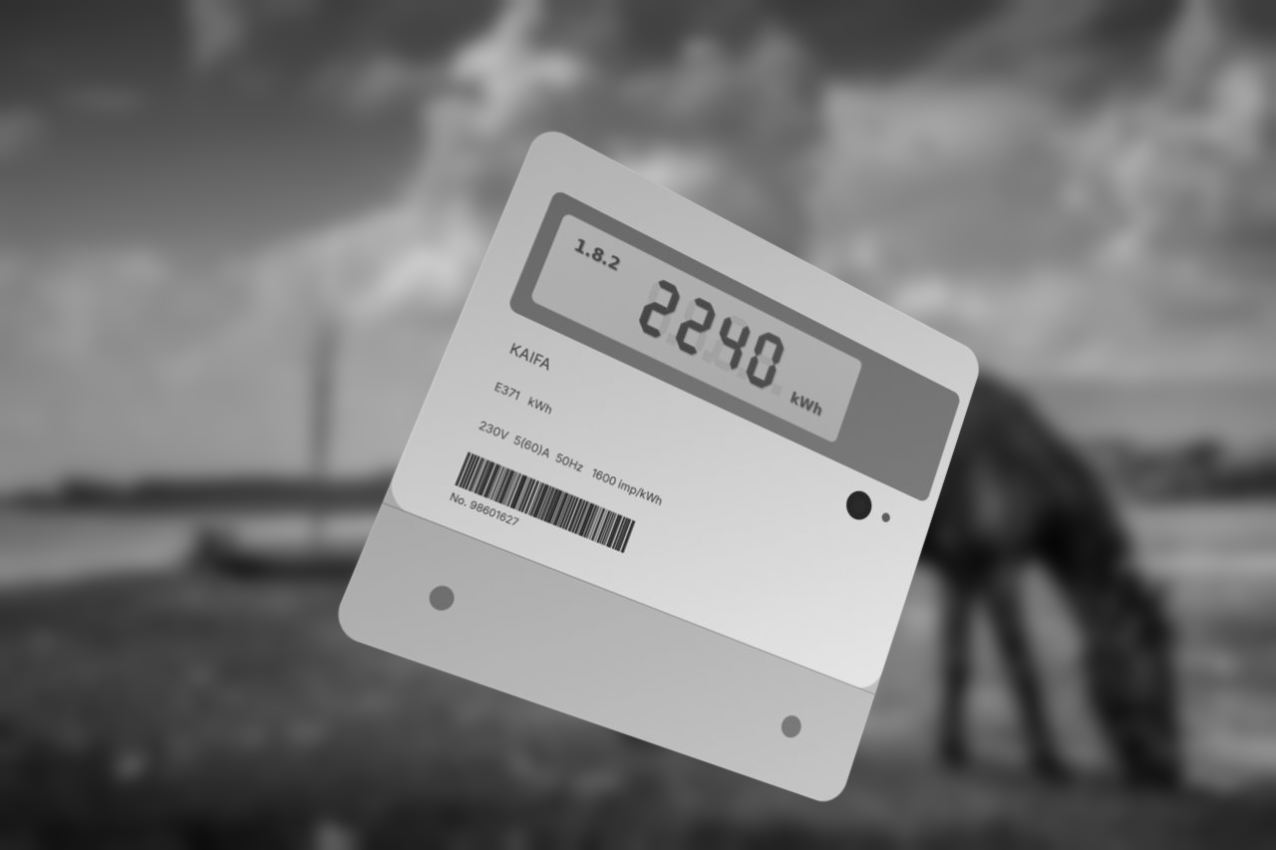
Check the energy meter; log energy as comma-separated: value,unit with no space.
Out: 2240,kWh
